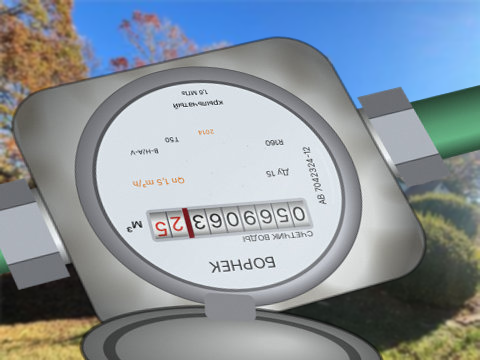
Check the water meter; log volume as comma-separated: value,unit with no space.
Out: 569063.25,m³
